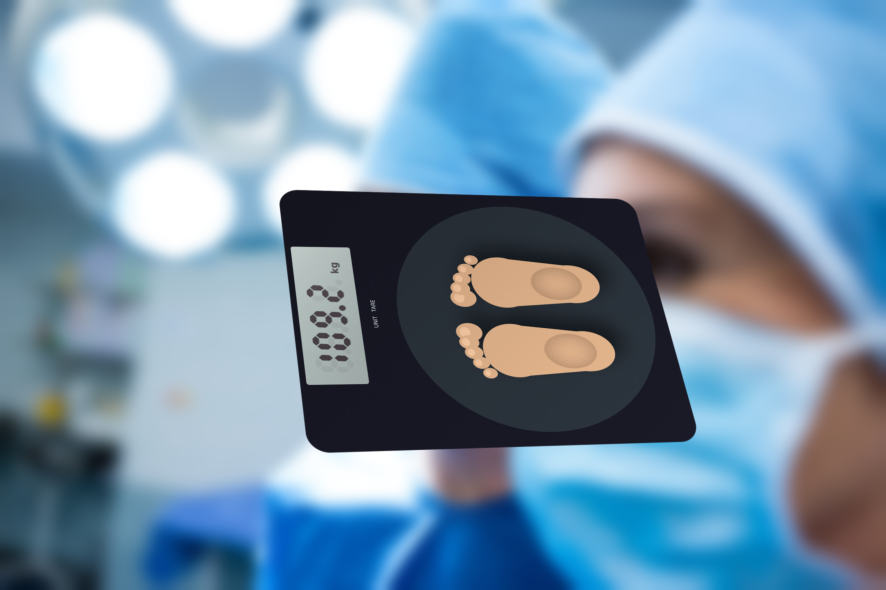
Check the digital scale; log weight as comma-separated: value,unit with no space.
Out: 109.2,kg
